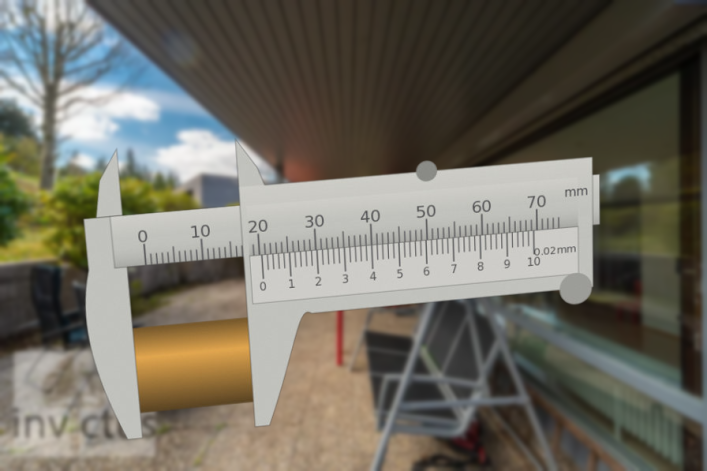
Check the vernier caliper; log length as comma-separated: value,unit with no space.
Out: 20.4,mm
